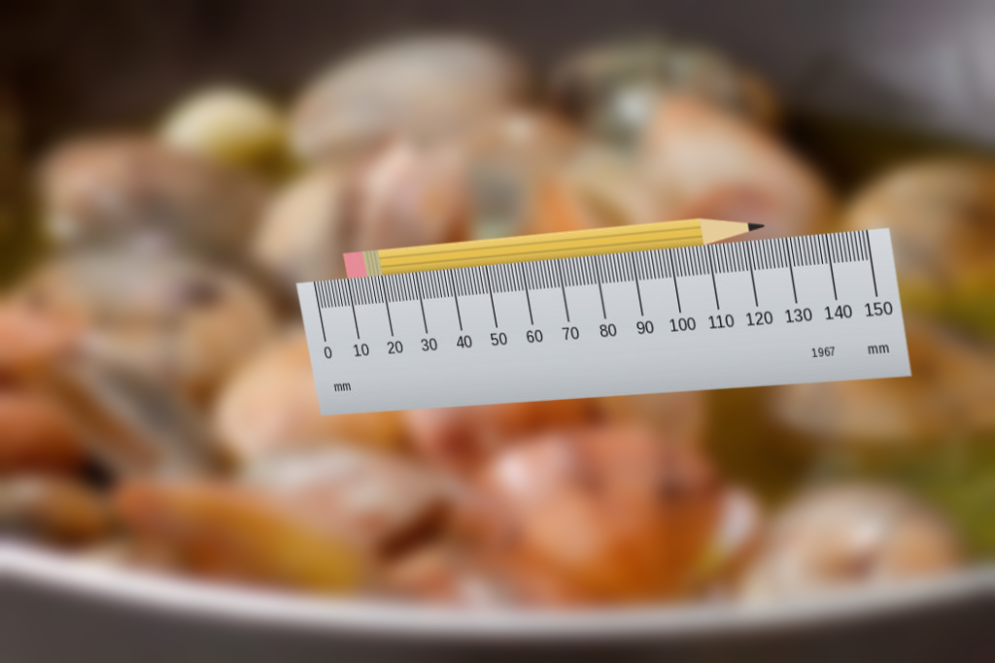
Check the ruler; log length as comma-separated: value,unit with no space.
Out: 115,mm
